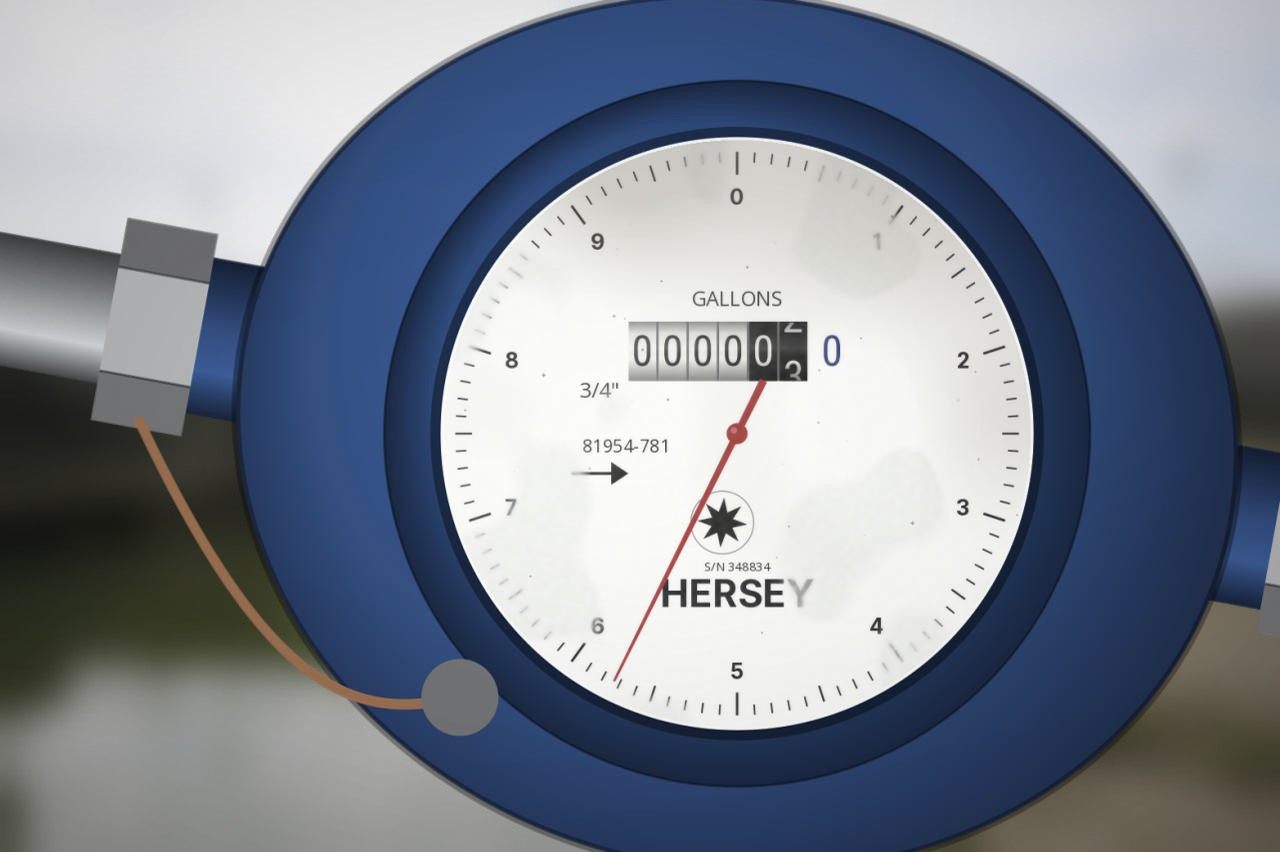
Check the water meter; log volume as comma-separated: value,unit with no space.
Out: 25.7,gal
